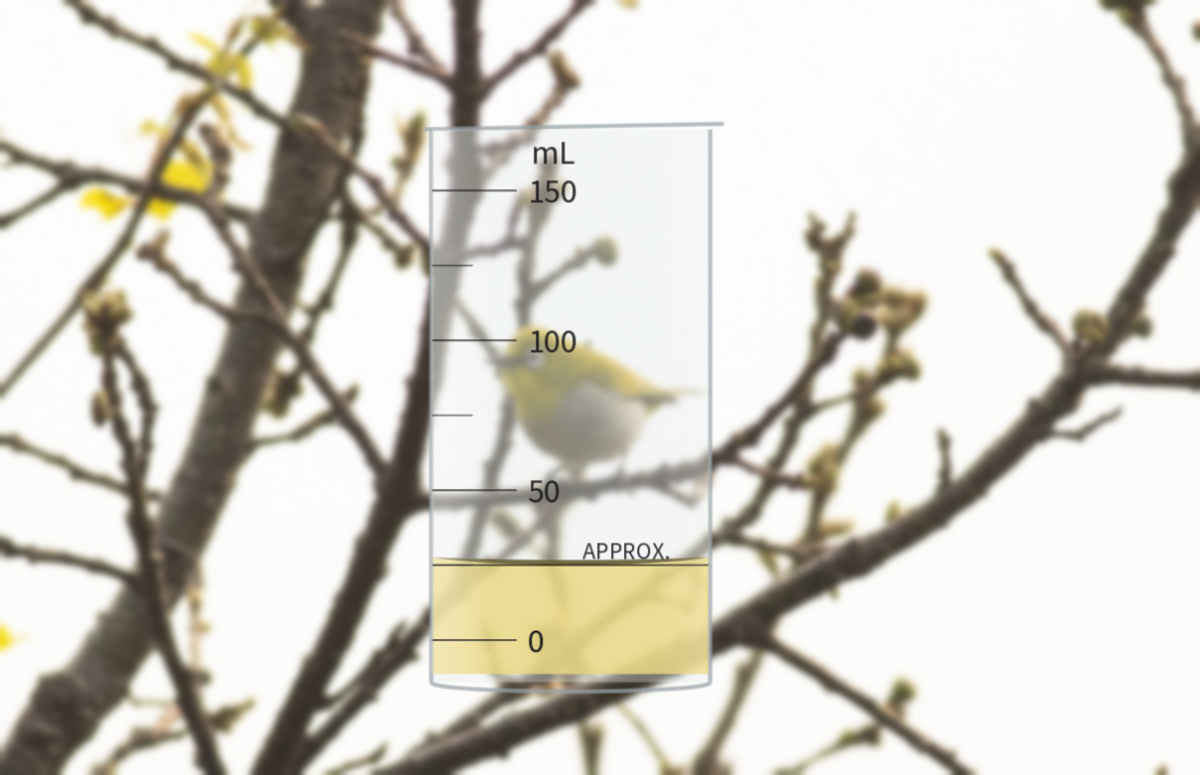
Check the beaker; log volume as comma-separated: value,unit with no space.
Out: 25,mL
